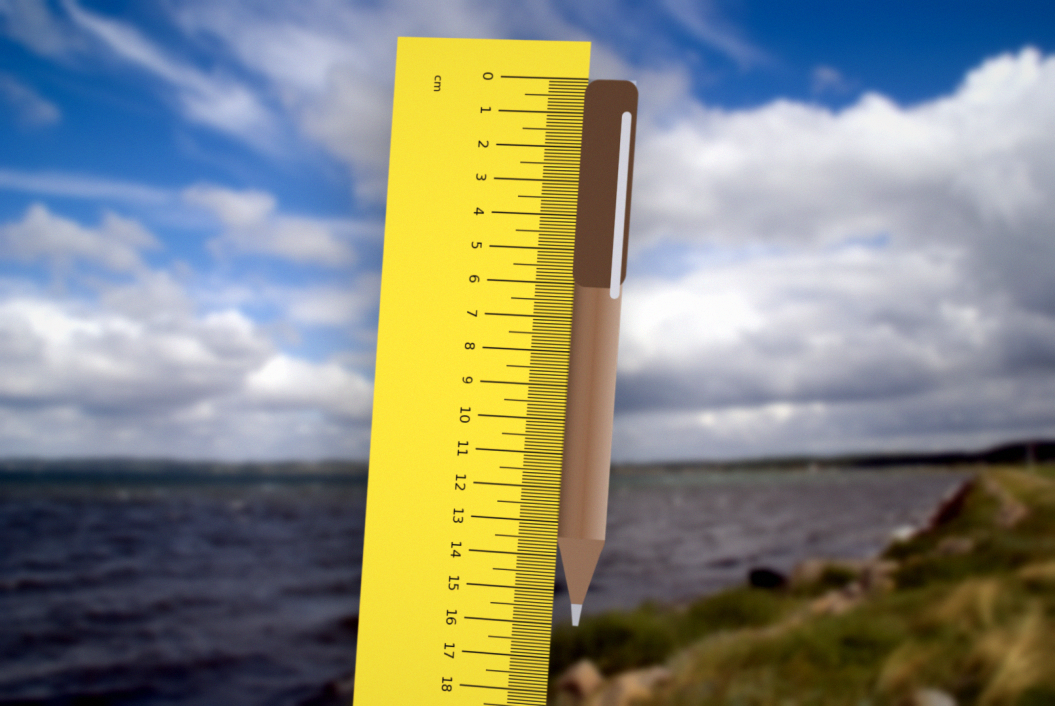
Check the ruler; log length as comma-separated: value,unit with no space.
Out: 16,cm
